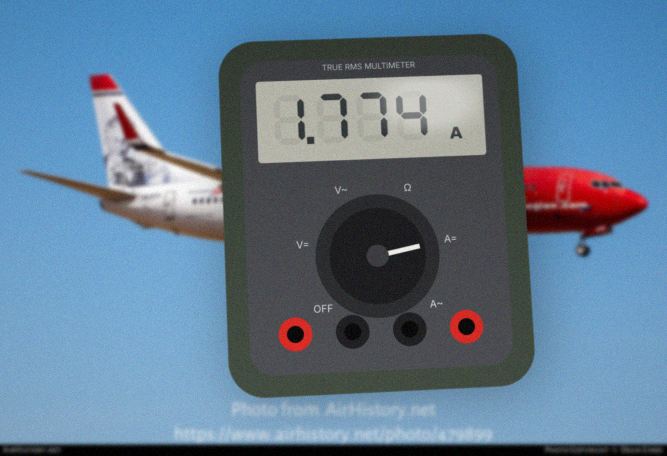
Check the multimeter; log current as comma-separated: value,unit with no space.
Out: 1.774,A
